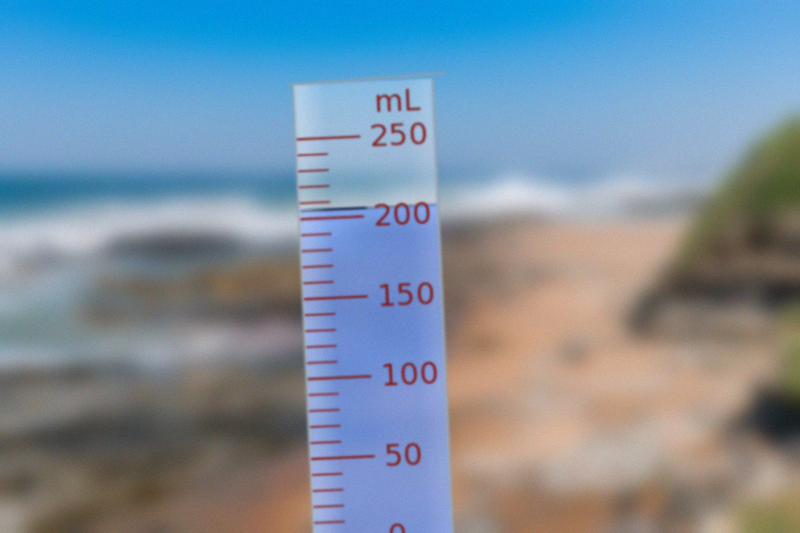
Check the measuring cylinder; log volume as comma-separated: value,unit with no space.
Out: 205,mL
